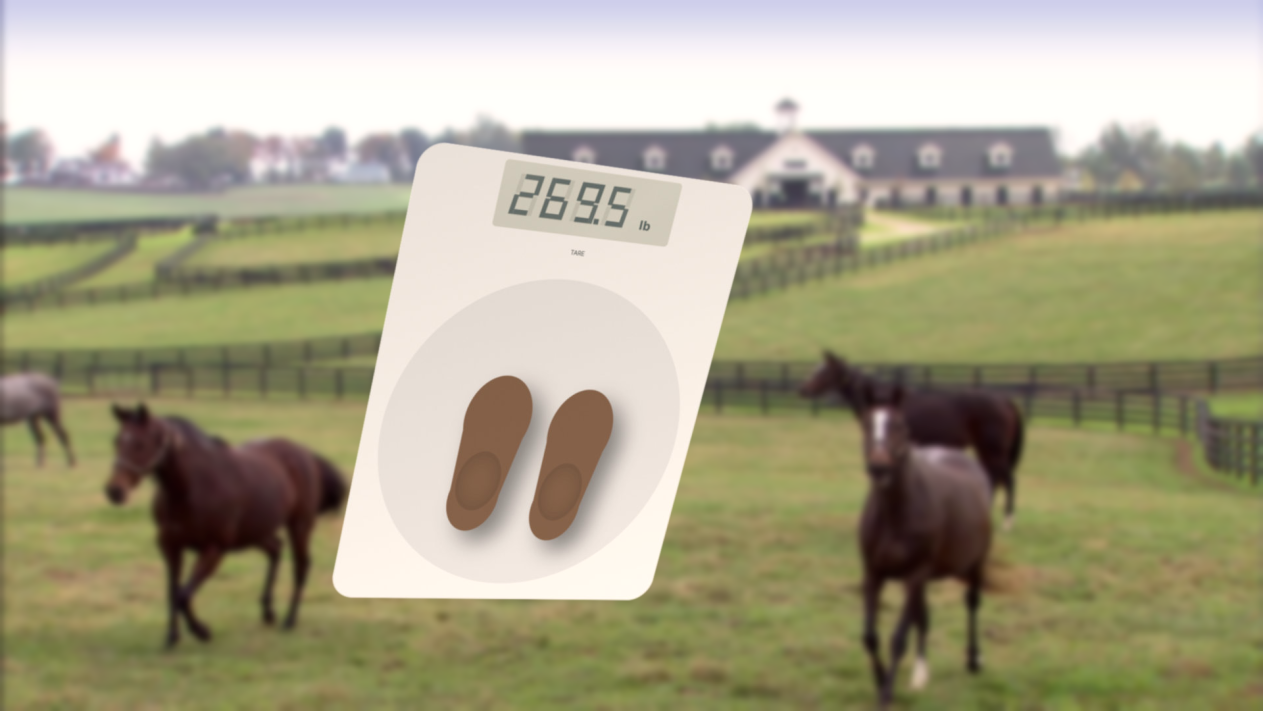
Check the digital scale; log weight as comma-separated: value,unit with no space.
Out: 269.5,lb
